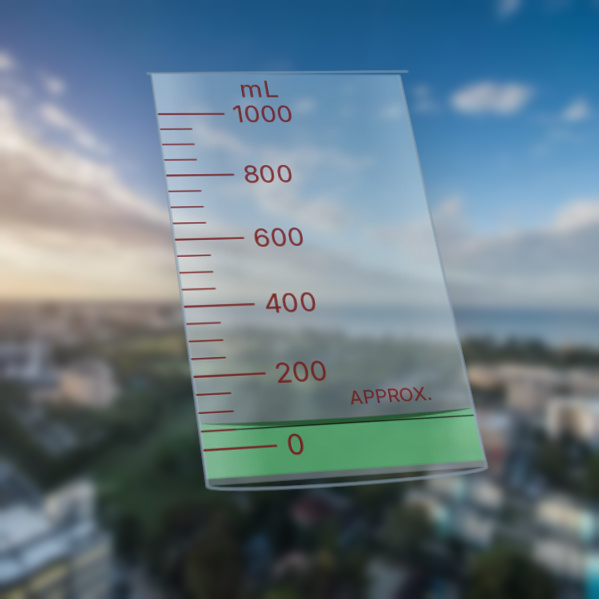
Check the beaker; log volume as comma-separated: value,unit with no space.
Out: 50,mL
